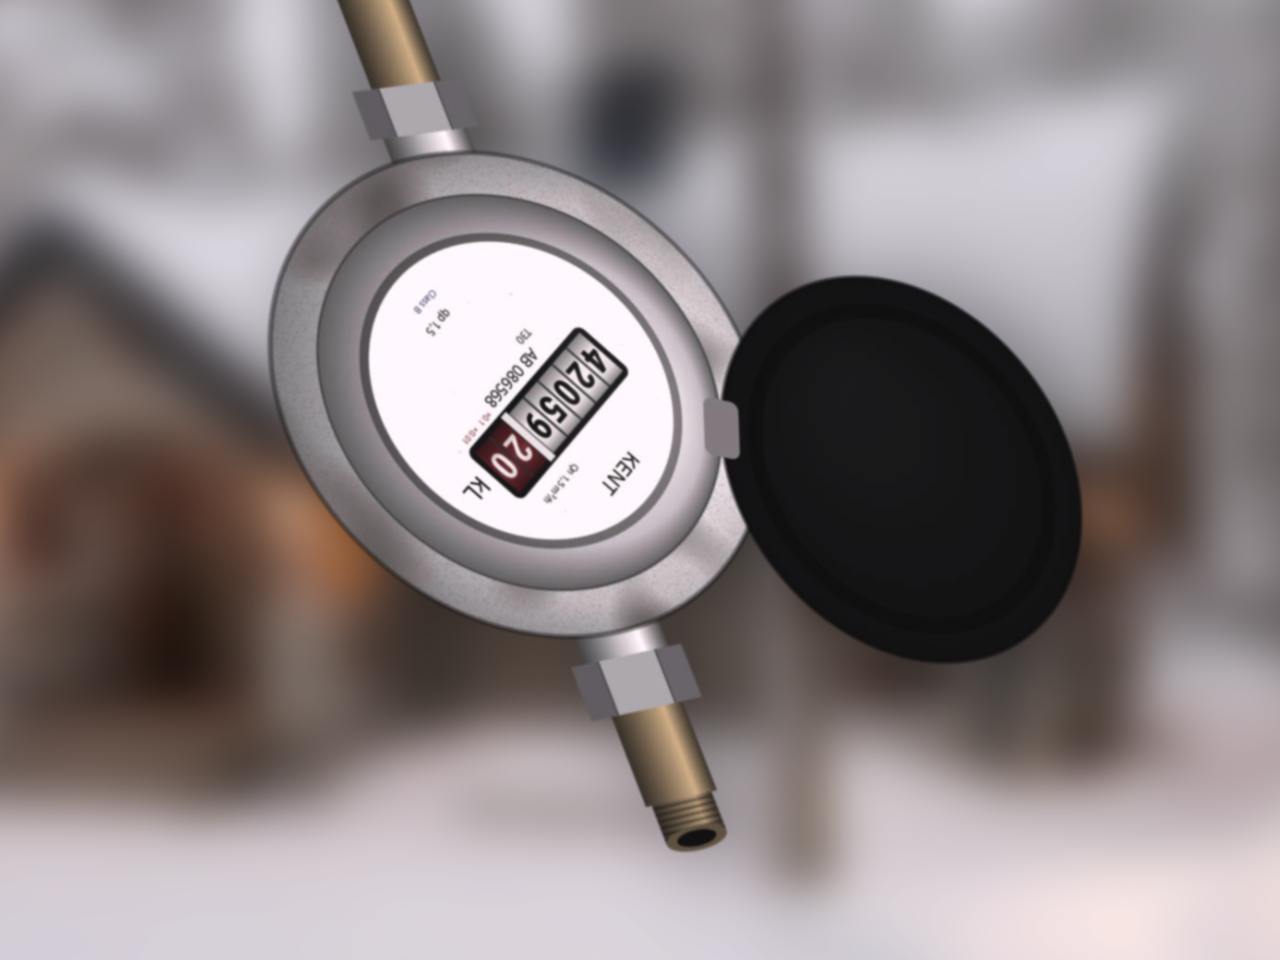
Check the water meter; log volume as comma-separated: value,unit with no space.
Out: 42059.20,kL
